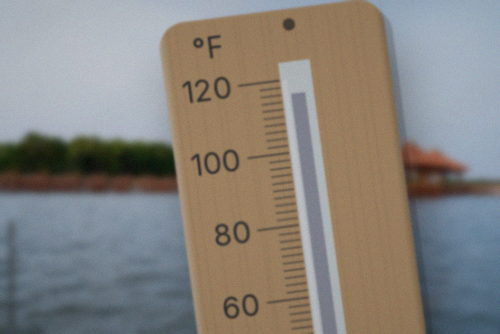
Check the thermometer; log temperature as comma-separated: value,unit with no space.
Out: 116,°F
